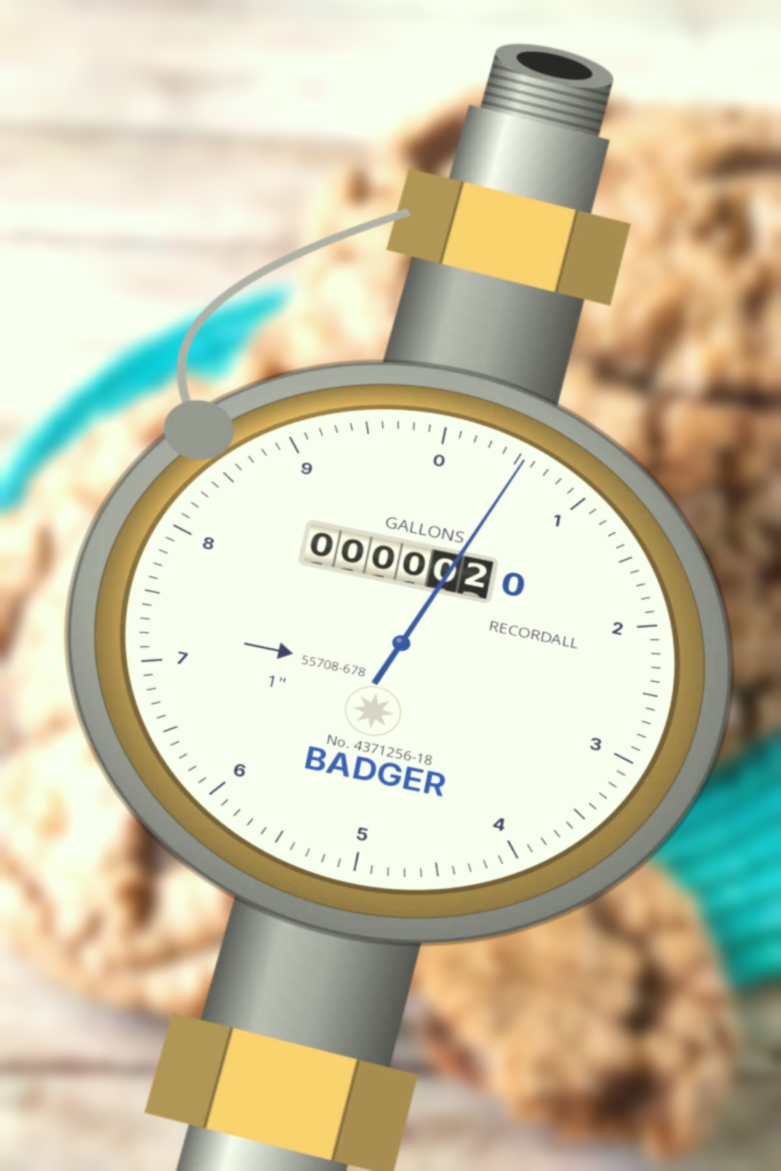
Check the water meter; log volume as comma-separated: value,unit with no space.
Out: 20.5,gal
